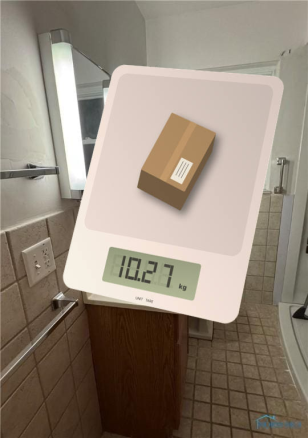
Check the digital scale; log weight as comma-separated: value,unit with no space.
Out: 10.27,kg
